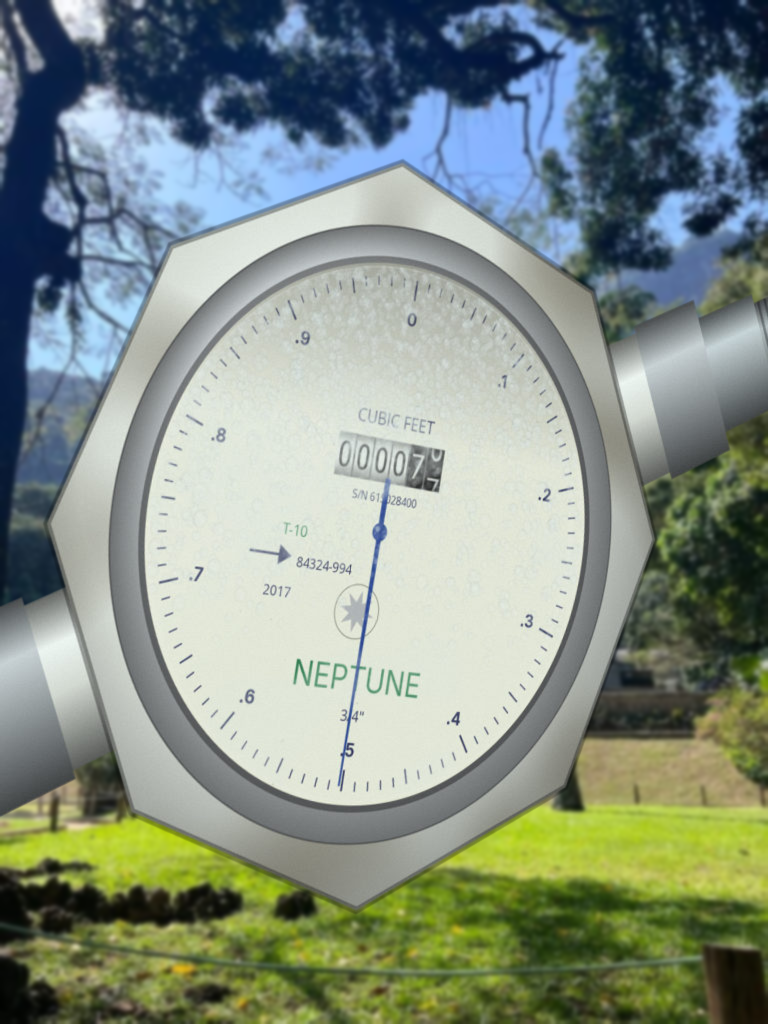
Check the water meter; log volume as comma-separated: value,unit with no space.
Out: 76.50,ft³
